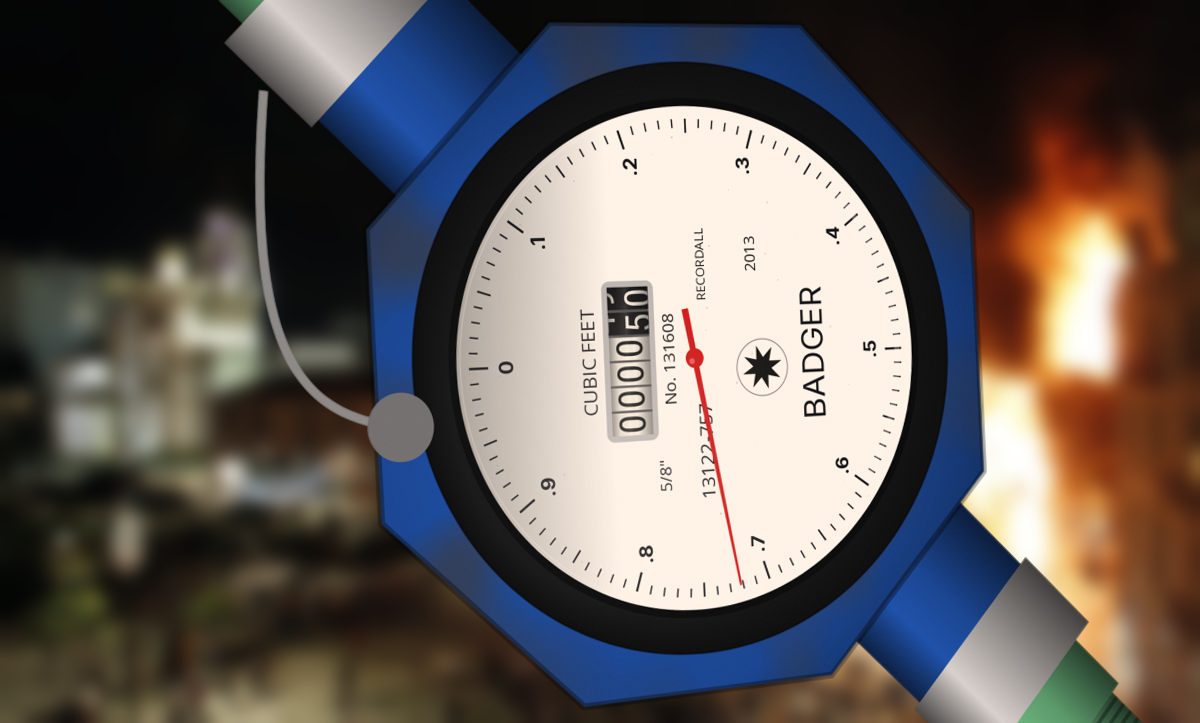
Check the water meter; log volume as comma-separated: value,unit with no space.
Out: 49.72,ft³
